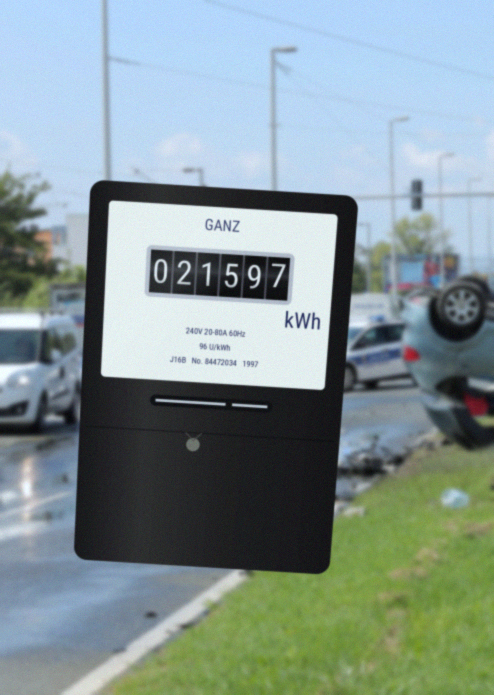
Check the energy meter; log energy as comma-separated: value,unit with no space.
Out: 21597,kWh
